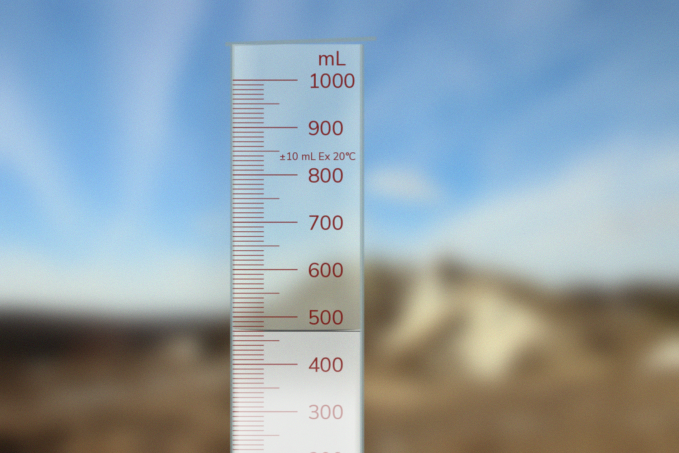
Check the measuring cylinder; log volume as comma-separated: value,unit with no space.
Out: 470,mL
